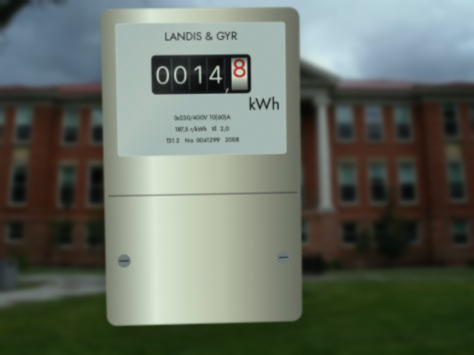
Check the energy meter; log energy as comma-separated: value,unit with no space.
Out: 14.8,kWh
